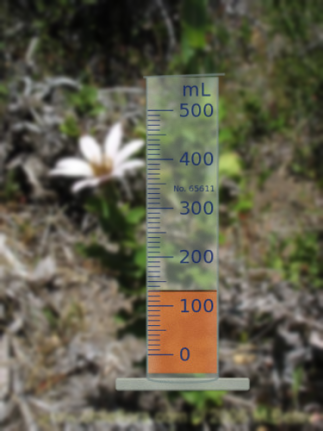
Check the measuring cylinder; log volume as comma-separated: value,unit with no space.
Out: 130,mL
